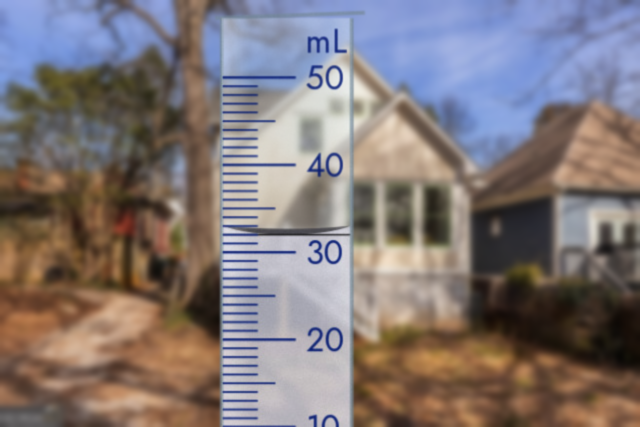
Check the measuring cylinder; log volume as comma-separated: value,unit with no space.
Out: 32,mL
